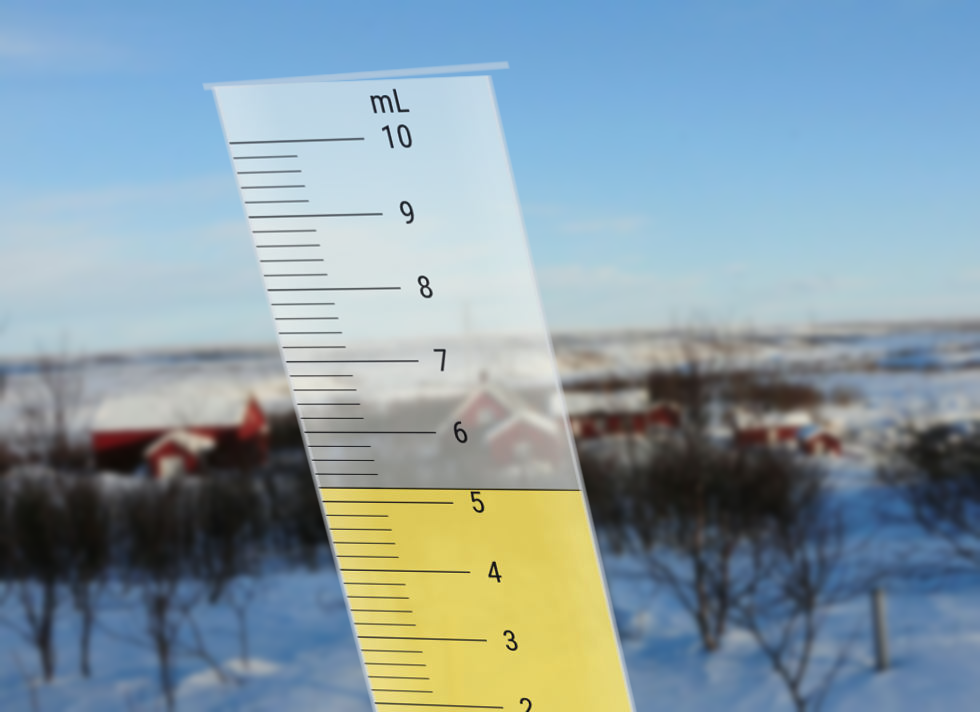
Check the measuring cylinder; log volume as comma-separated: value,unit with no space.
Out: 5.2,mL
